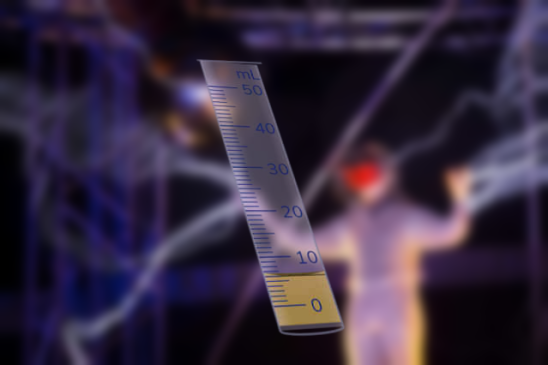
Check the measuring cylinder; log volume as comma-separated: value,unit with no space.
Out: 6,mL
